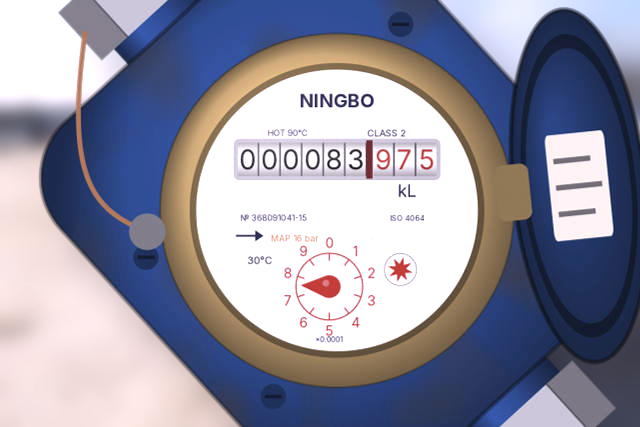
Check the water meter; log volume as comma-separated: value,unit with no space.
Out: 83.9757,kL
